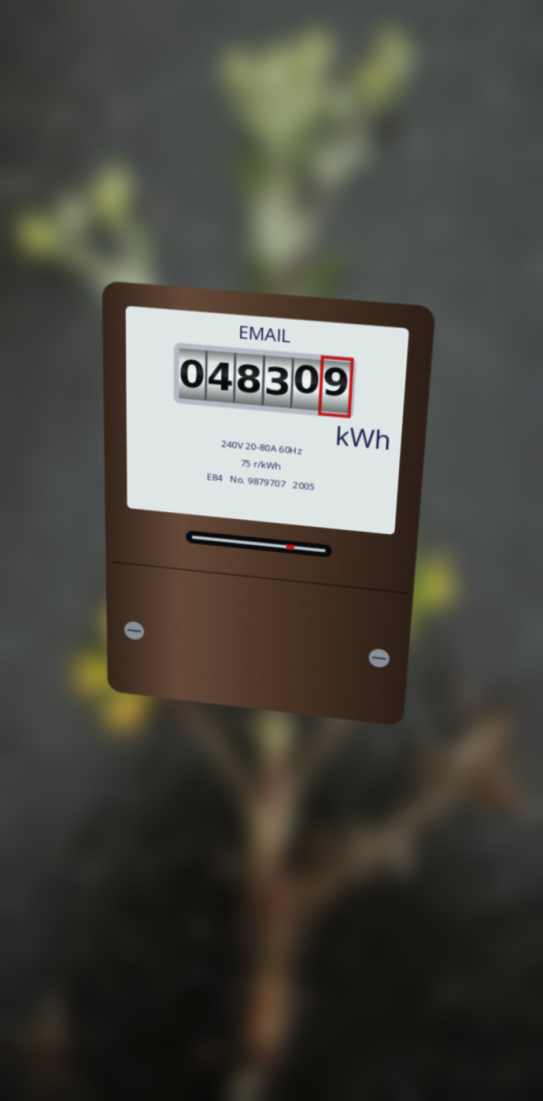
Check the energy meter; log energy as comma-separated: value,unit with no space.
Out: 4830.9,kWh
